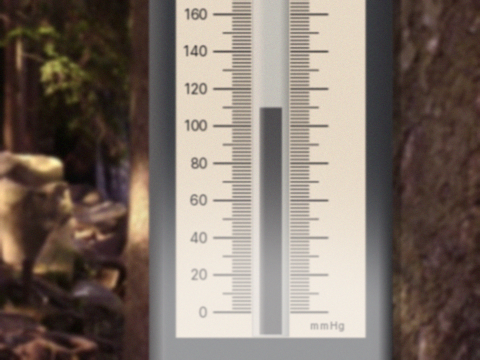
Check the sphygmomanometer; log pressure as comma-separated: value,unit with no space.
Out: 110,mmHg
